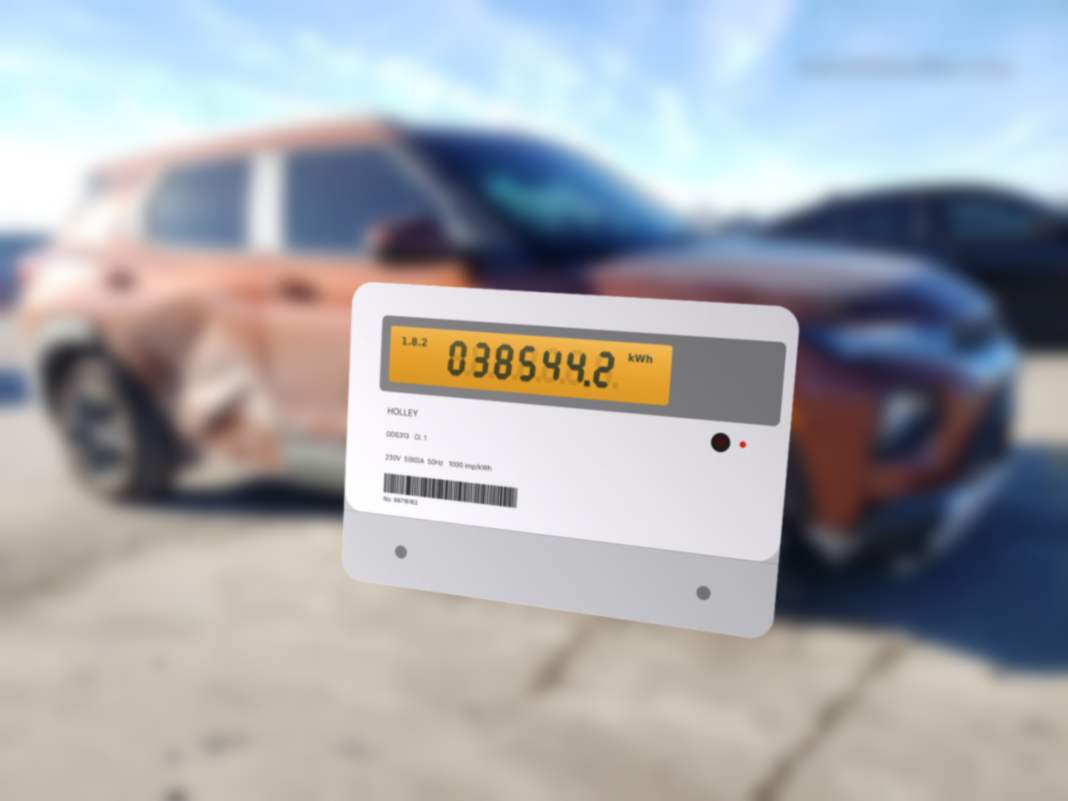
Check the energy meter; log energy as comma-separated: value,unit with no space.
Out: 38544.2,kWh
